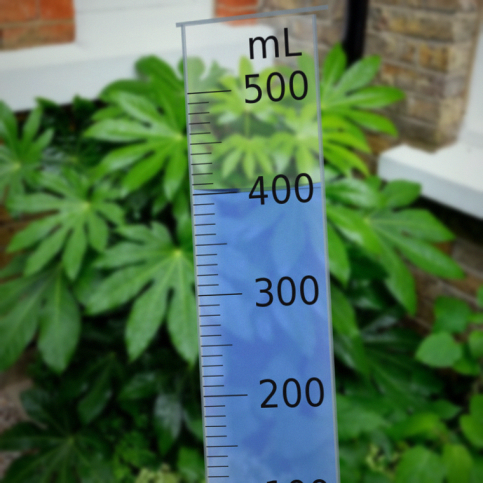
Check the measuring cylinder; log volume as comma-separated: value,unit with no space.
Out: 400,mL
